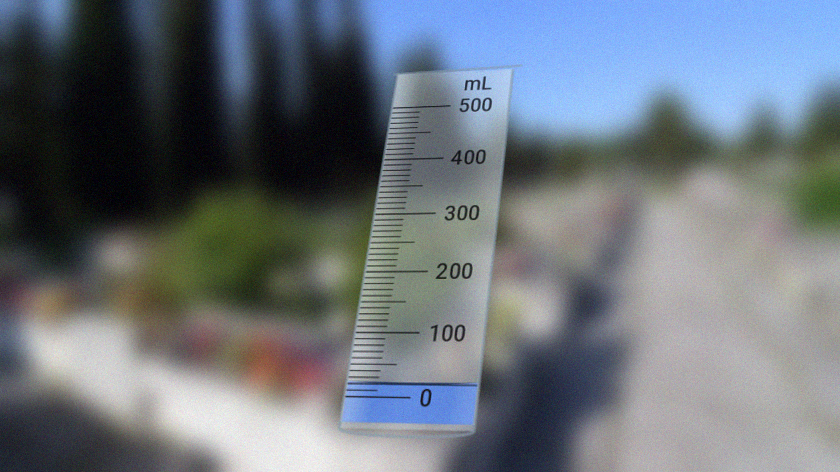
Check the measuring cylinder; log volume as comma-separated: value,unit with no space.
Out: 20,mL
